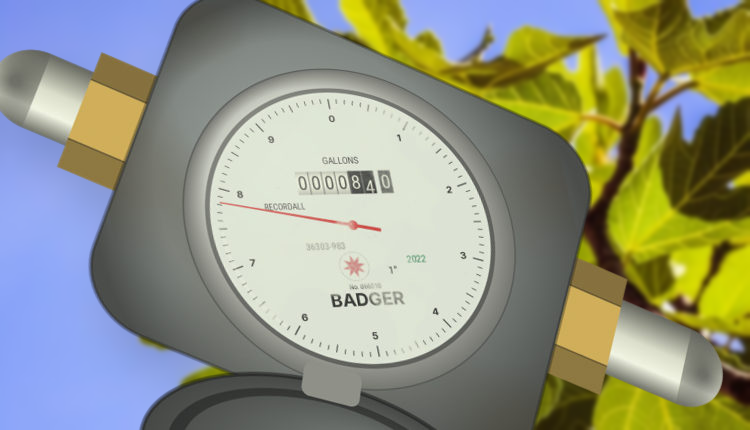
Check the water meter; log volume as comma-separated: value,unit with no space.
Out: 837.8,gal
